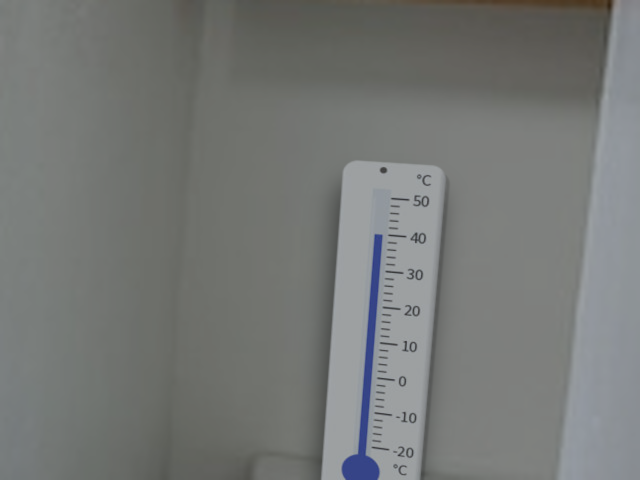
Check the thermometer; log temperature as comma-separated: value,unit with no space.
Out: 40,°C
